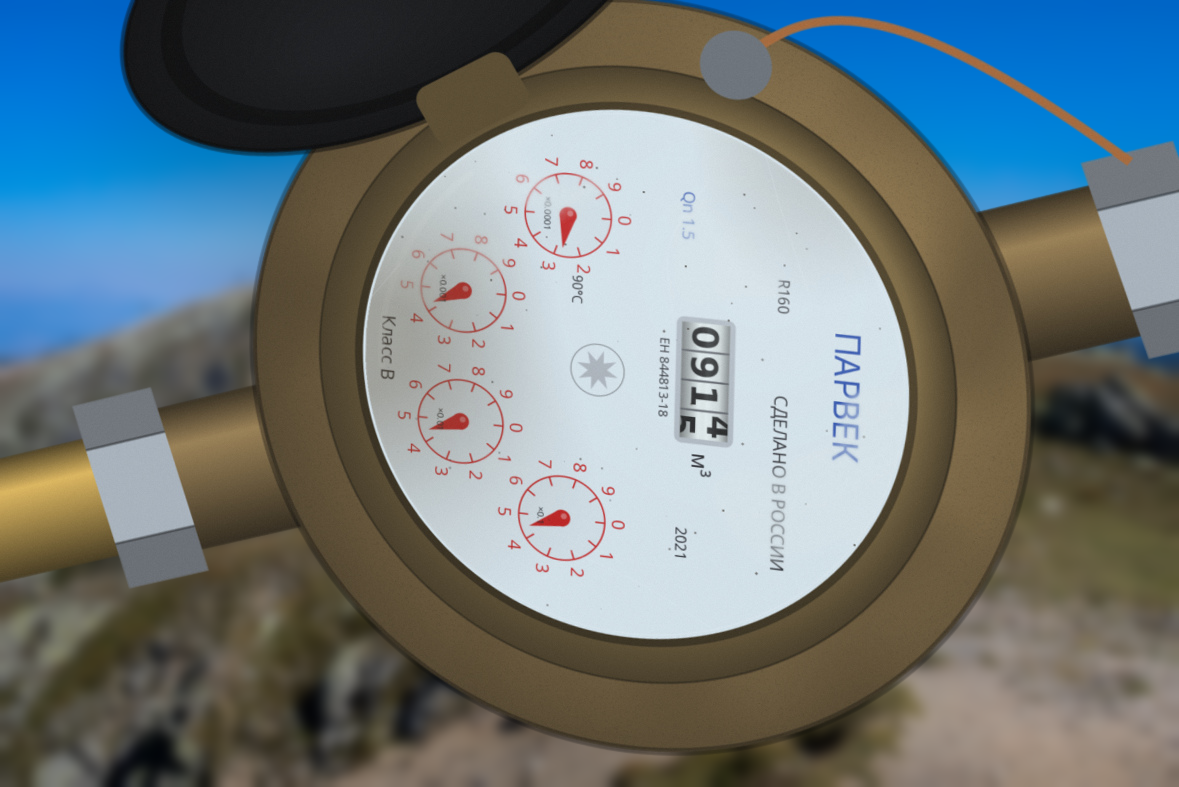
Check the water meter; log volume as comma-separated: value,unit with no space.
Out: 914.4442,m³
